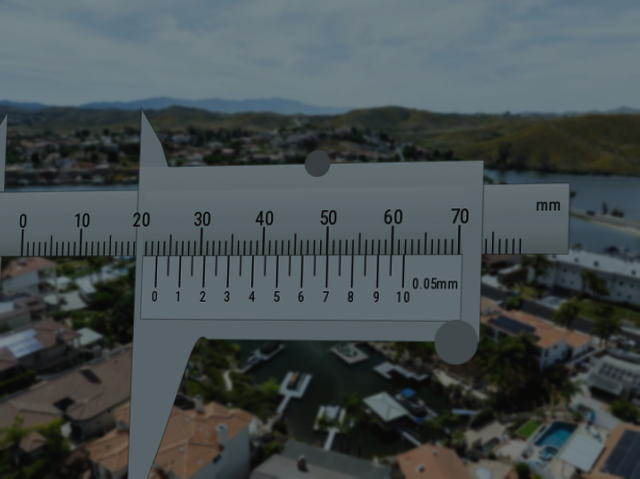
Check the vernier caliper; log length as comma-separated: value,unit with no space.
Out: 22.8,mm
